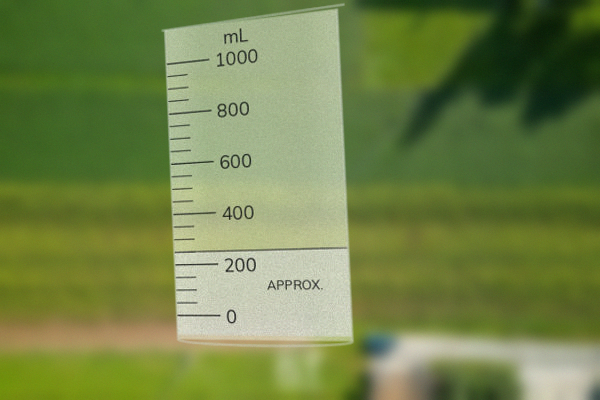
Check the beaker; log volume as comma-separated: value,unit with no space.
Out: 250,mL
